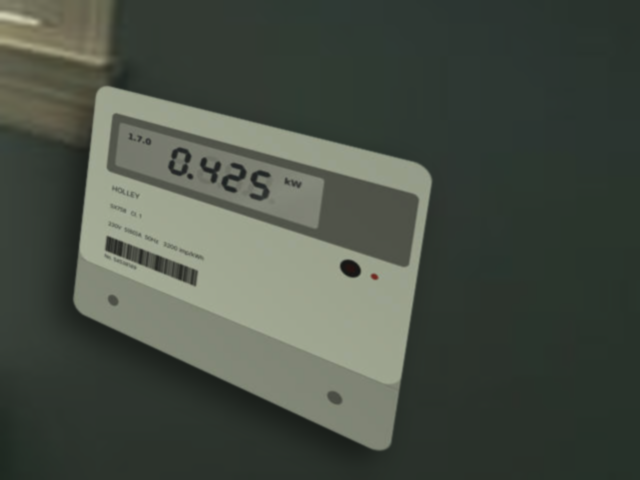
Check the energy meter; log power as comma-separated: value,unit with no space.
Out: 0.425,kW
